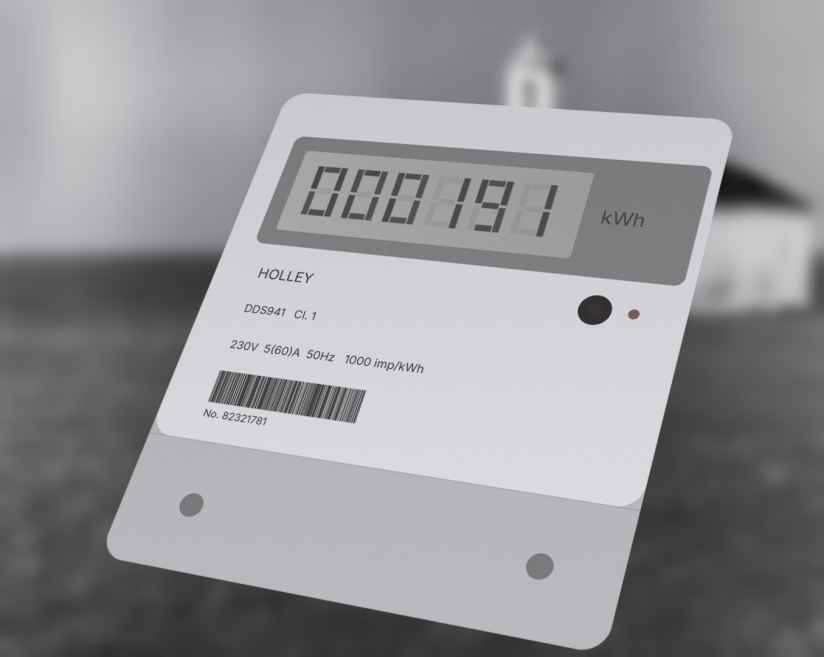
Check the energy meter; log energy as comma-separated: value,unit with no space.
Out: 191,kWh
